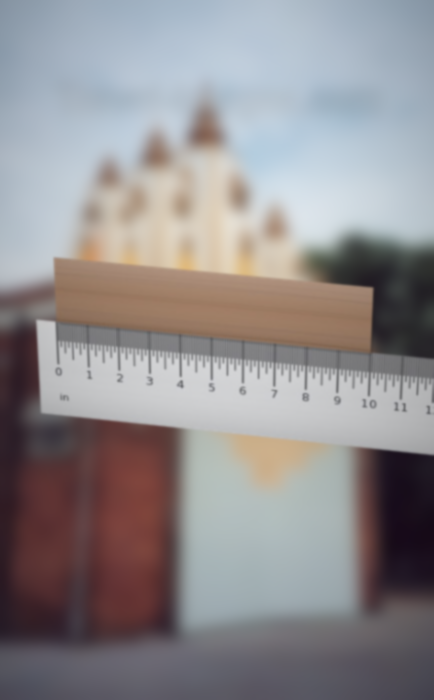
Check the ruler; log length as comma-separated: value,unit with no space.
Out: 10,in
